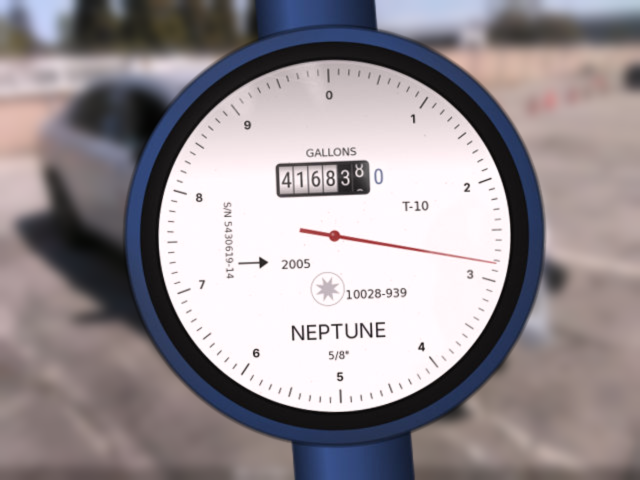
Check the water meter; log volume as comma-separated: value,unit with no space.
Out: 4168382.8,gal
